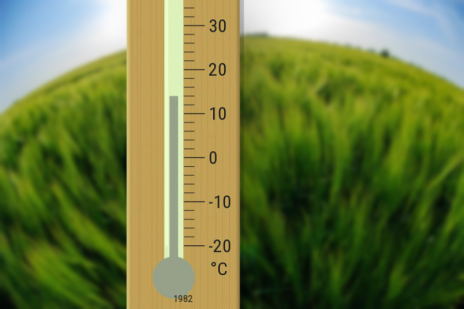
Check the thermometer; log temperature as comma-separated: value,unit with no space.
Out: 14,°C
